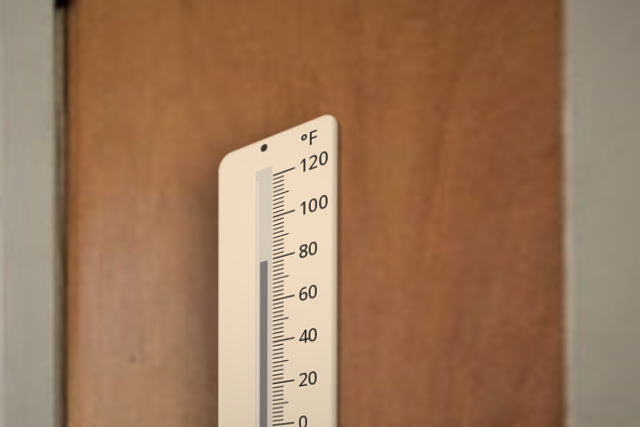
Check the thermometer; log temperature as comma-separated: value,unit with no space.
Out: 80,°F
